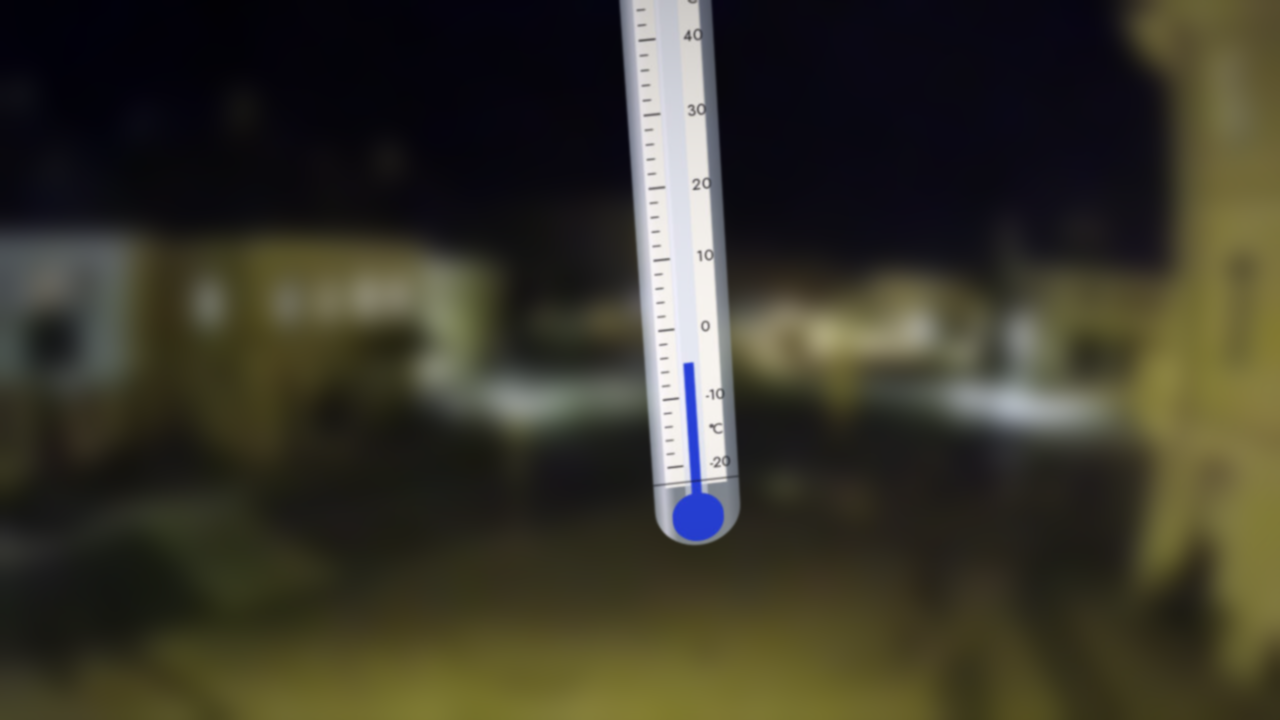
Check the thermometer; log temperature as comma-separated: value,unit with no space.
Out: -5,°C
